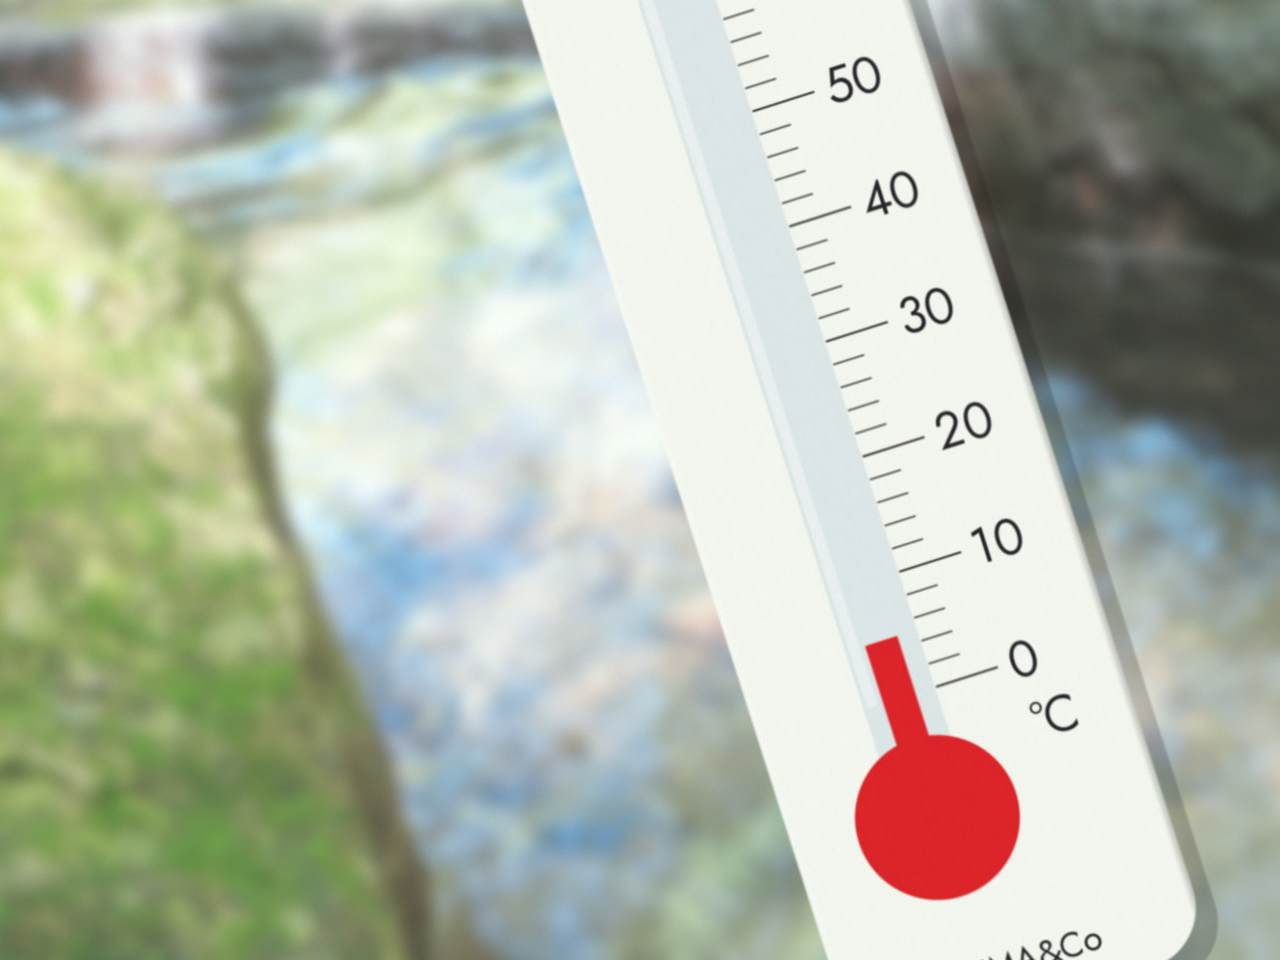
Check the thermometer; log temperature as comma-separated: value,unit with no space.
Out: 5,°C
